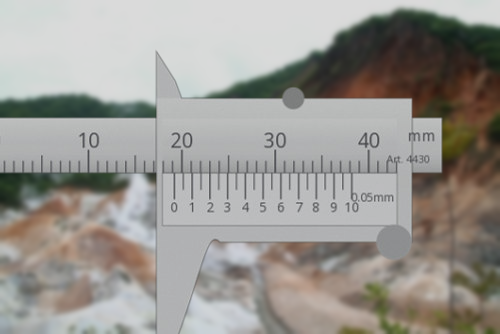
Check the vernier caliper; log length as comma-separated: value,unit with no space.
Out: 19.2,mm
